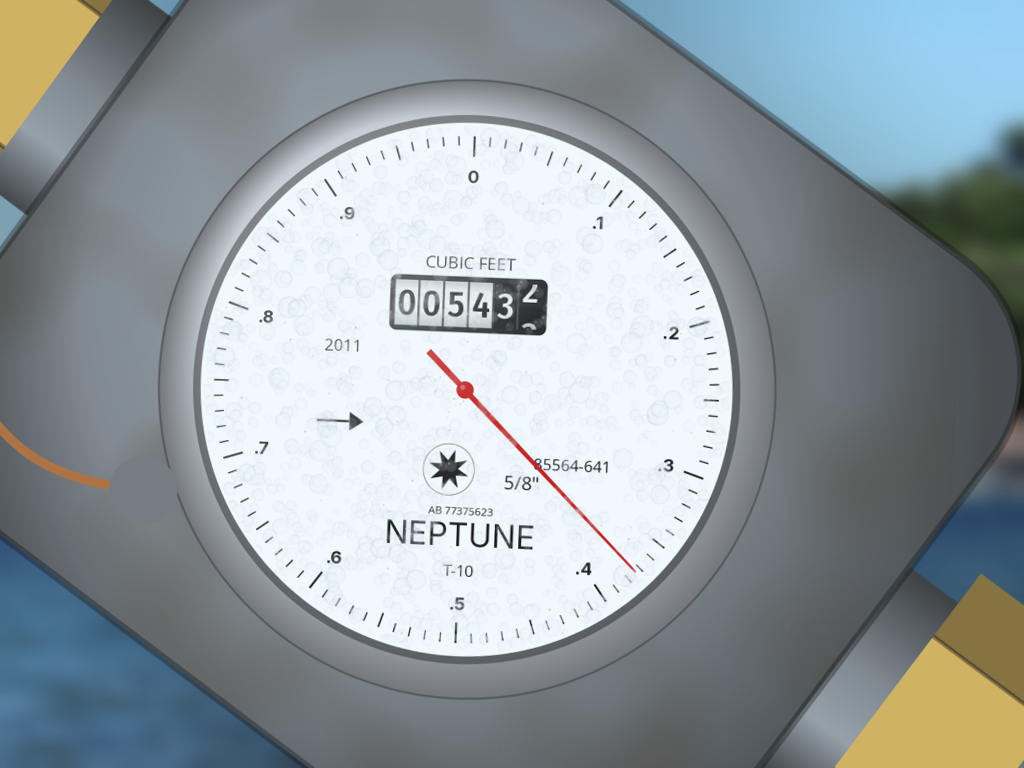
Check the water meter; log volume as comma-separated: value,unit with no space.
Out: 5432.37,ft³
